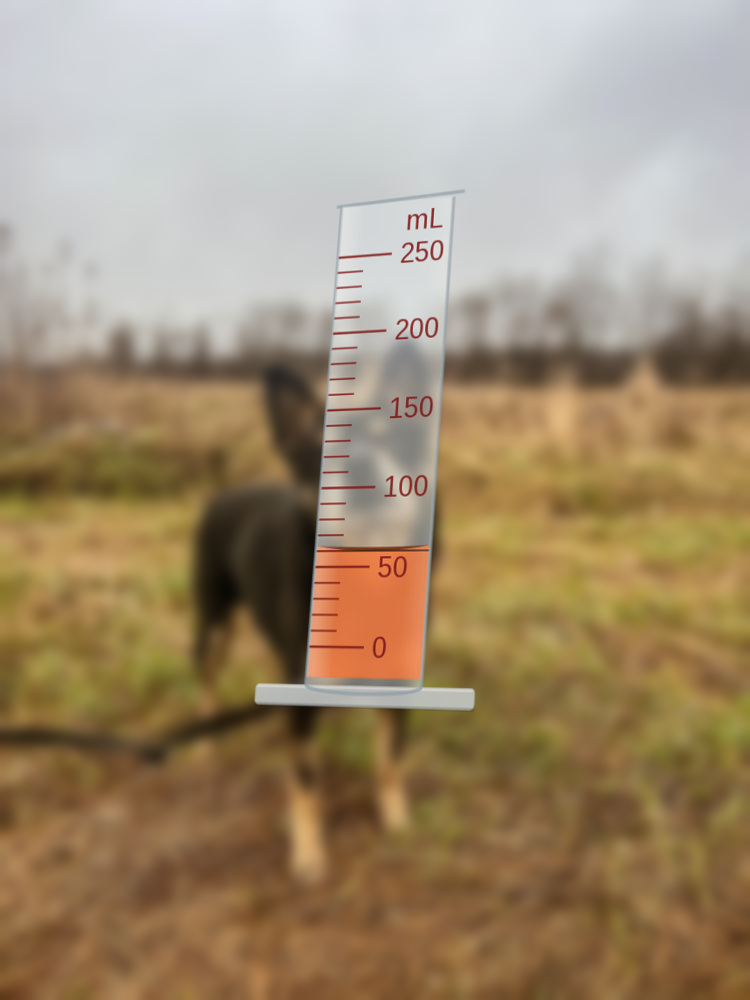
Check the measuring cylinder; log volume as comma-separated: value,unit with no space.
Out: 60,mL
